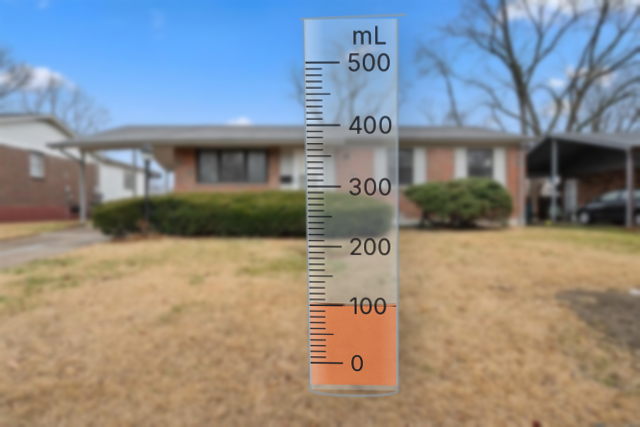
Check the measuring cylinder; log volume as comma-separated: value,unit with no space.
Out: 100,mL
